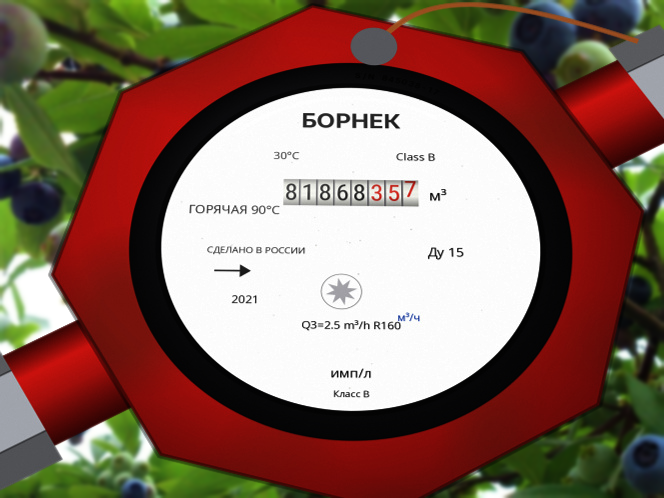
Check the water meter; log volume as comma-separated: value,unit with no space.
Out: 81868.357,m³
